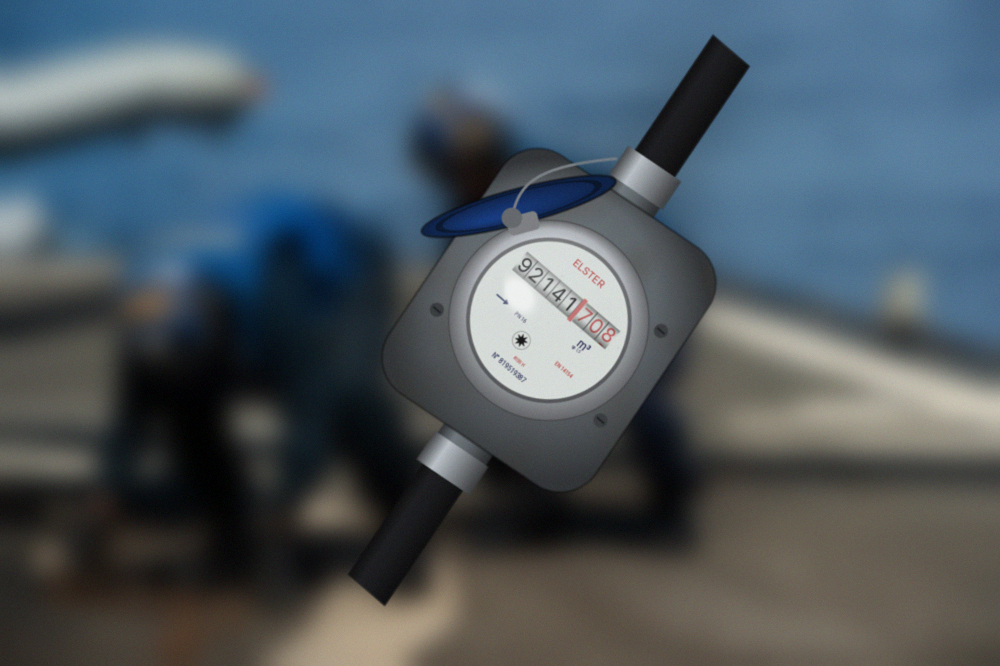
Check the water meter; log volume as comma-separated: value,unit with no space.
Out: 92141.708,m³
